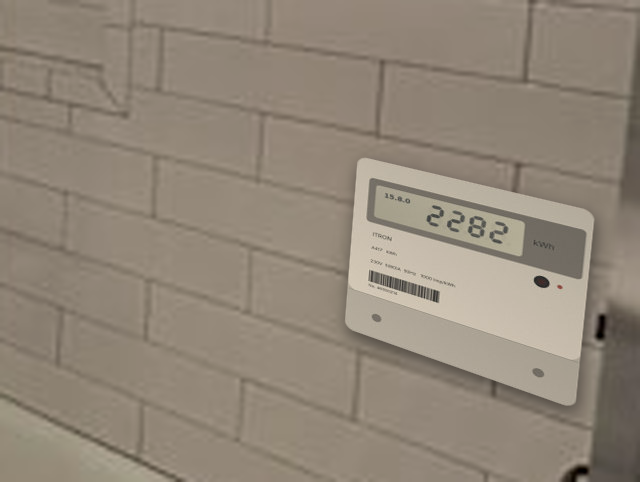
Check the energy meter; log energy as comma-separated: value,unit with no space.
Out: 2282,kWh
